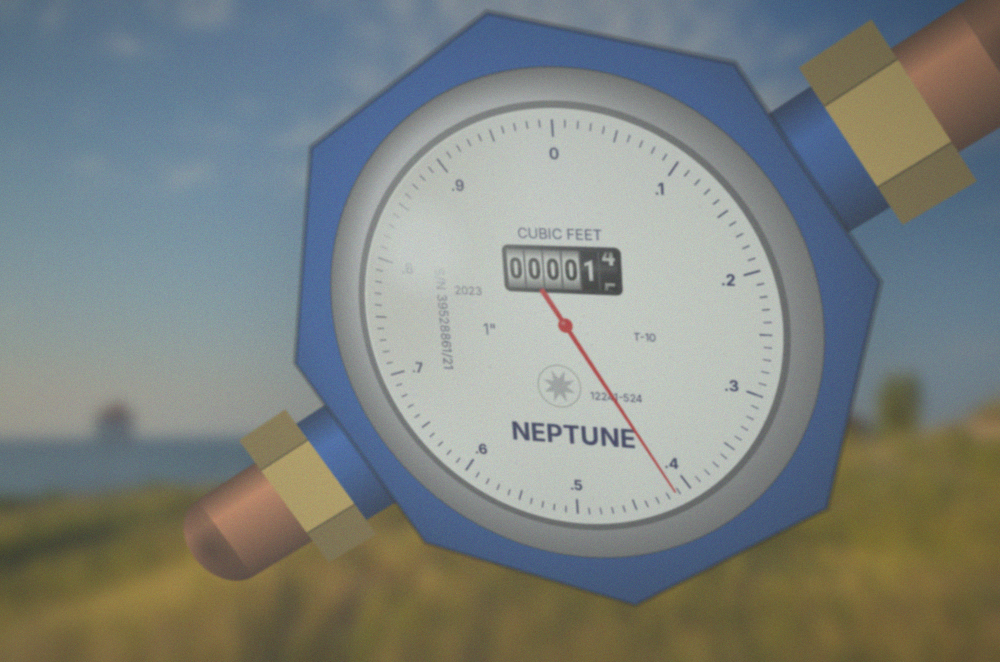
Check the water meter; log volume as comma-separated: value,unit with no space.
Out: 14.41,ft³
